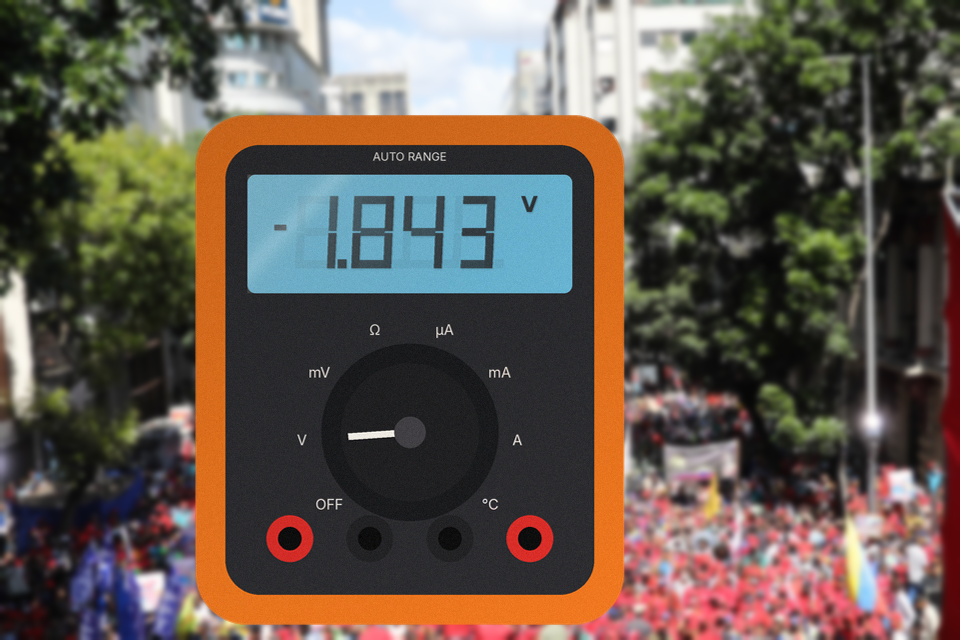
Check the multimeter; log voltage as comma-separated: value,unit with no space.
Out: -1.843,V
